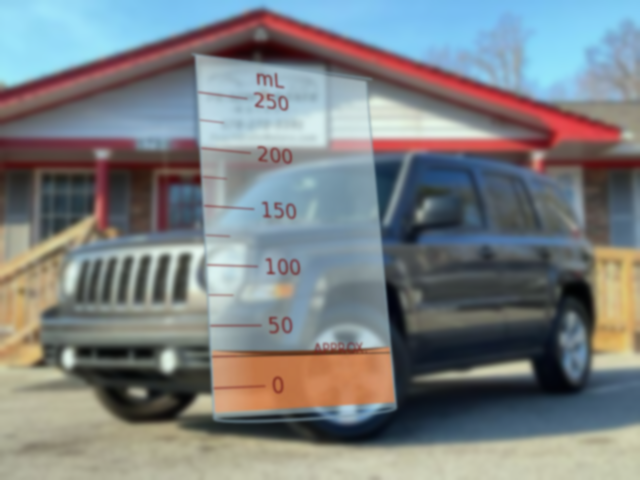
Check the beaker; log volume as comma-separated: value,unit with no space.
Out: 25,mL
